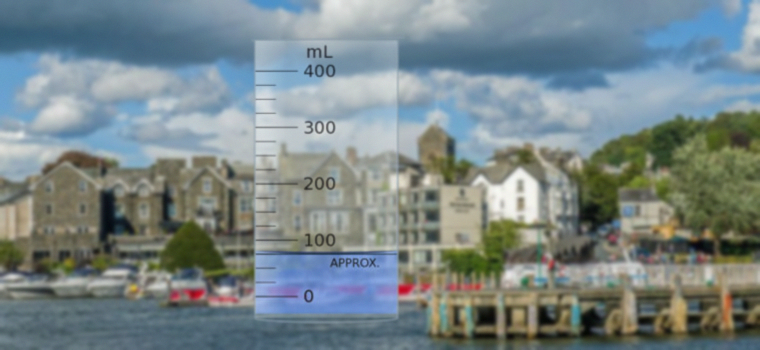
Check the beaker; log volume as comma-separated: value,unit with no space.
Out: 75,mL
